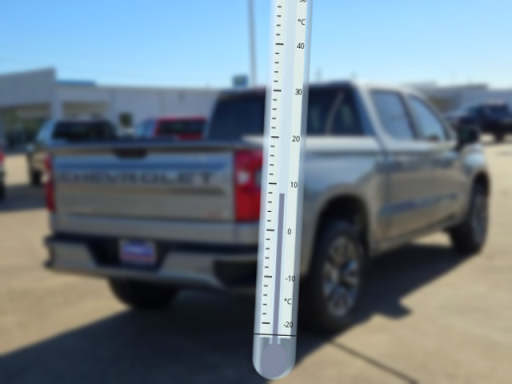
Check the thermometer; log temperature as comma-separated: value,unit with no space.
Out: 8,°C
